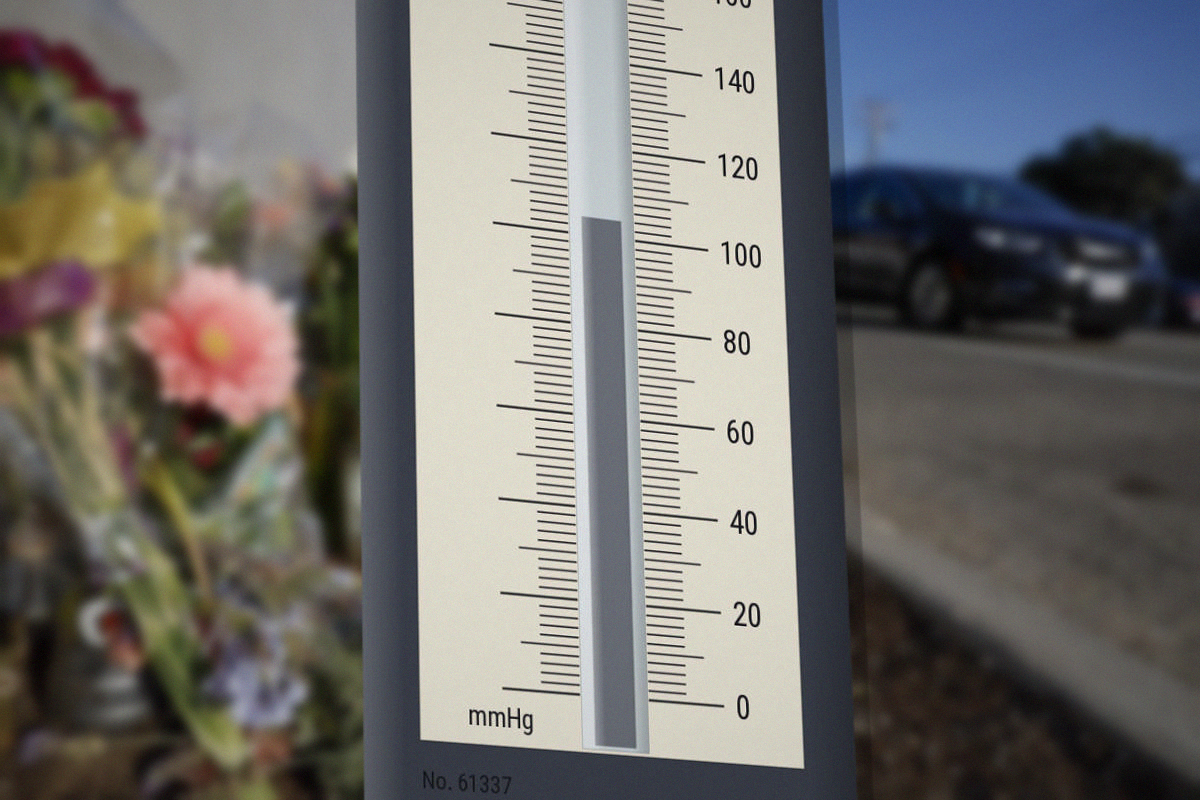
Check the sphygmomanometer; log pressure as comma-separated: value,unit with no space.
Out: 104,mmHg
